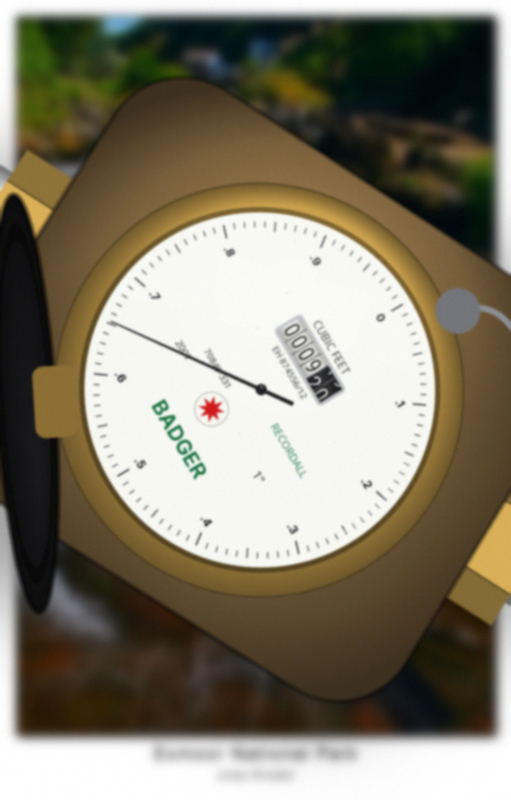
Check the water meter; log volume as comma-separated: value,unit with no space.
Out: 919.65,ft³
